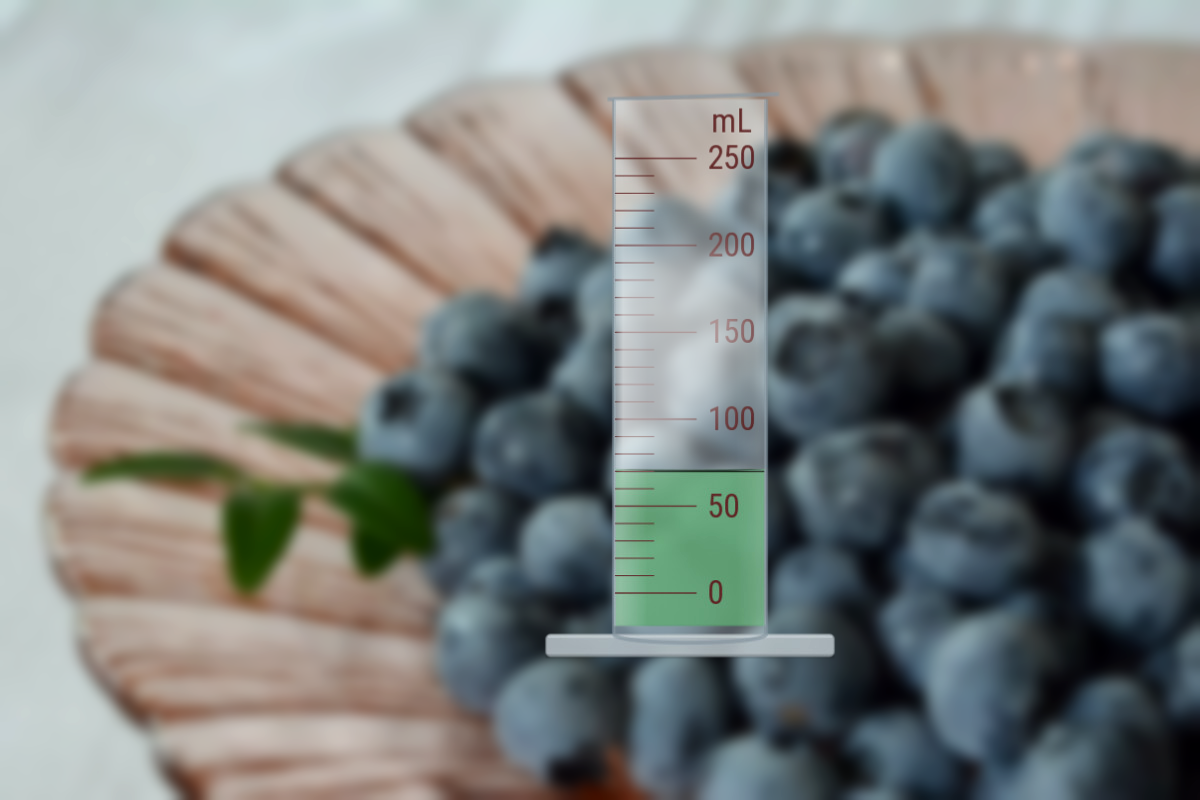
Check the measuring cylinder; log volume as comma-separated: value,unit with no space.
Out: 70,mL
